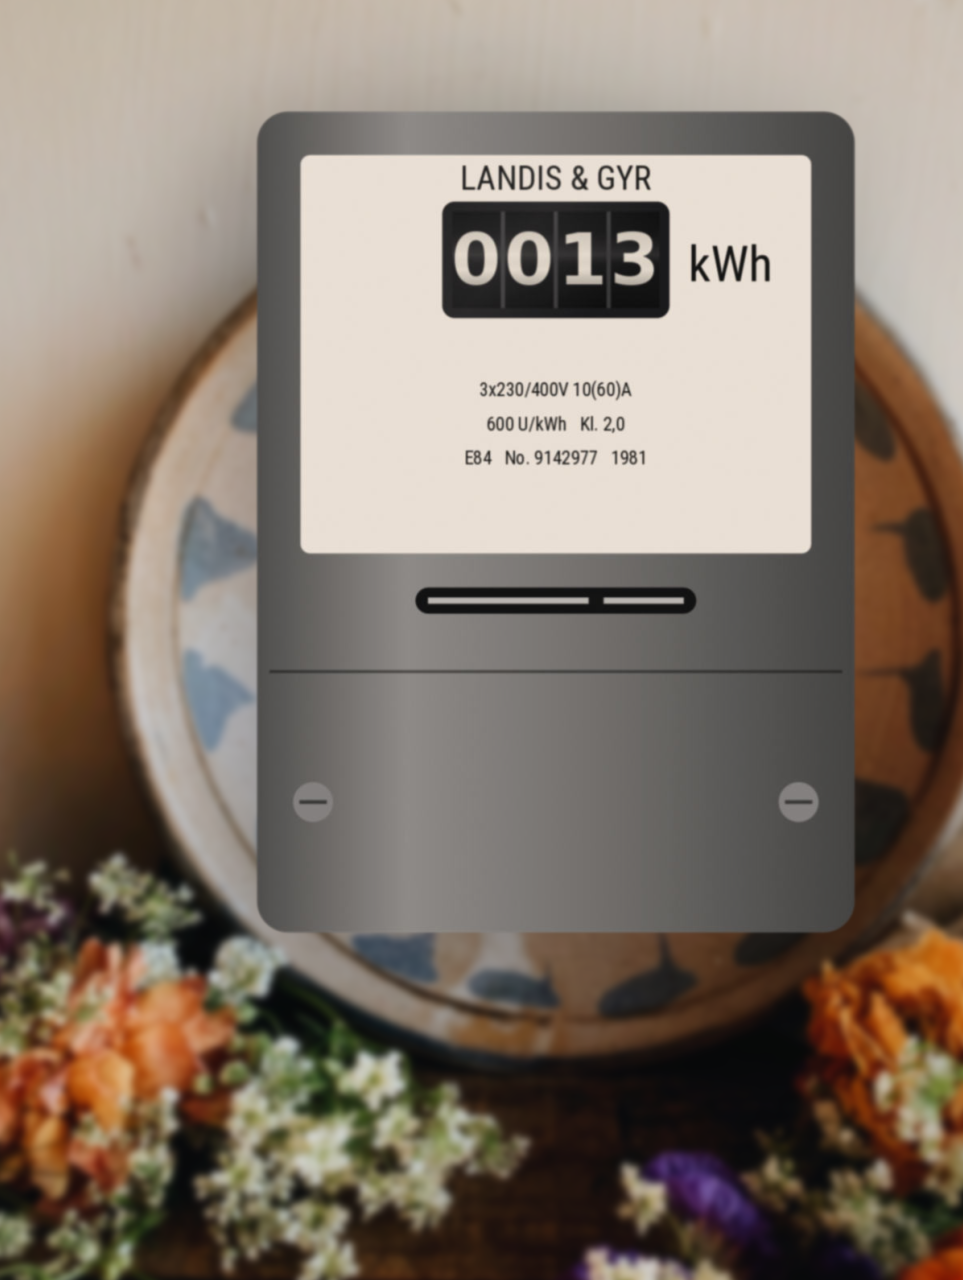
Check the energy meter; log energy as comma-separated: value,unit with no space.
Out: 13,kWh
